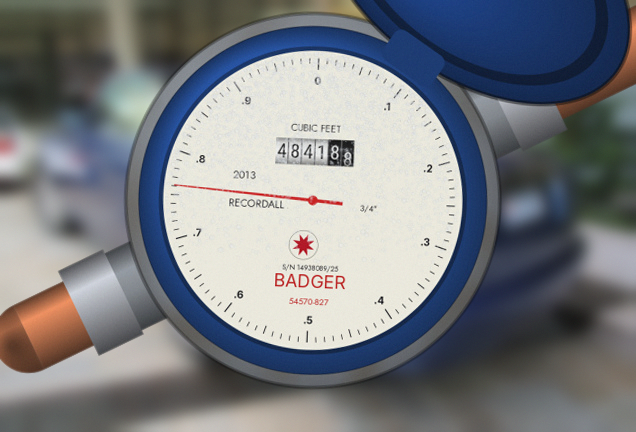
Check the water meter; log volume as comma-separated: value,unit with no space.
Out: 484187.76,ft³
